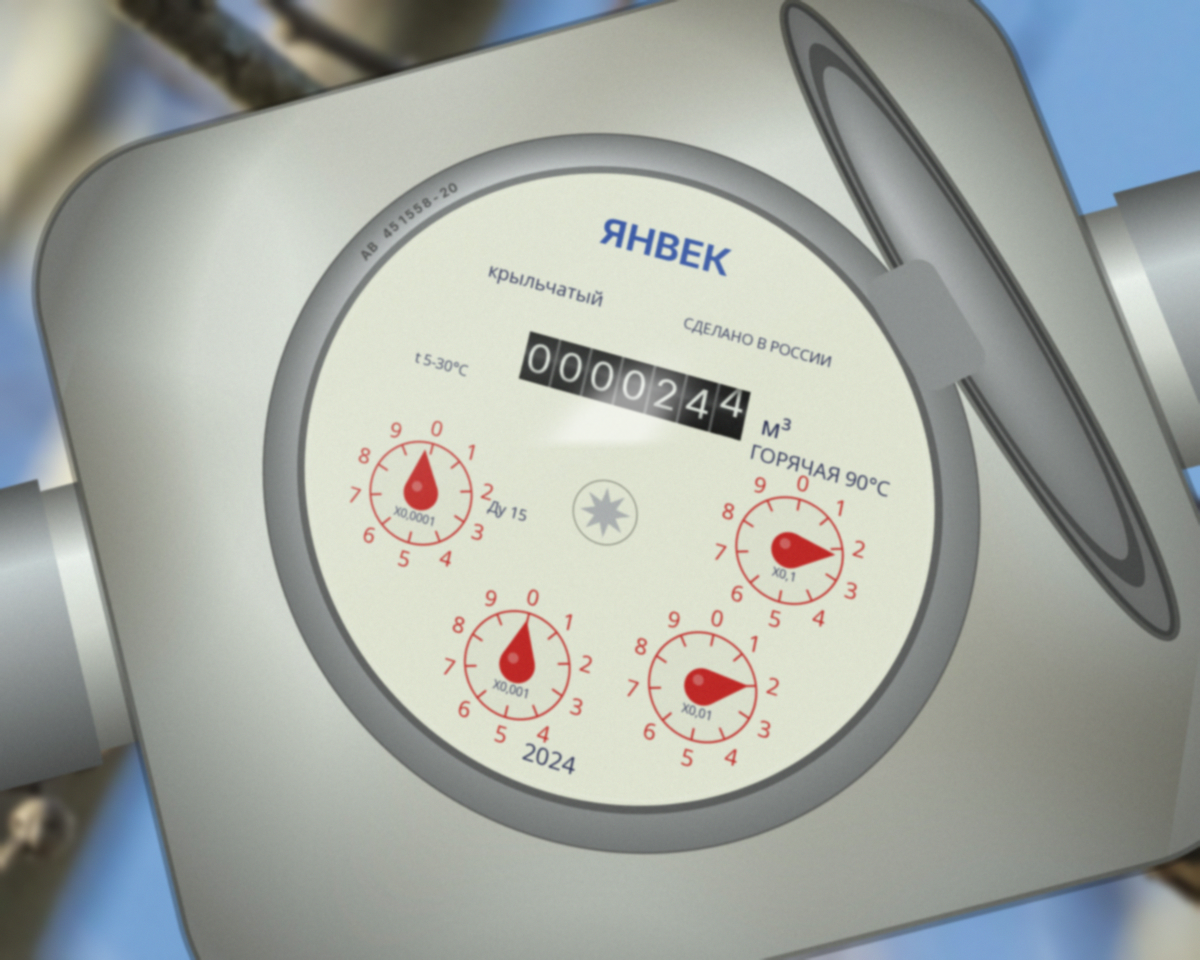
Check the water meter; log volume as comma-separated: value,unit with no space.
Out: 244.2199,m³
